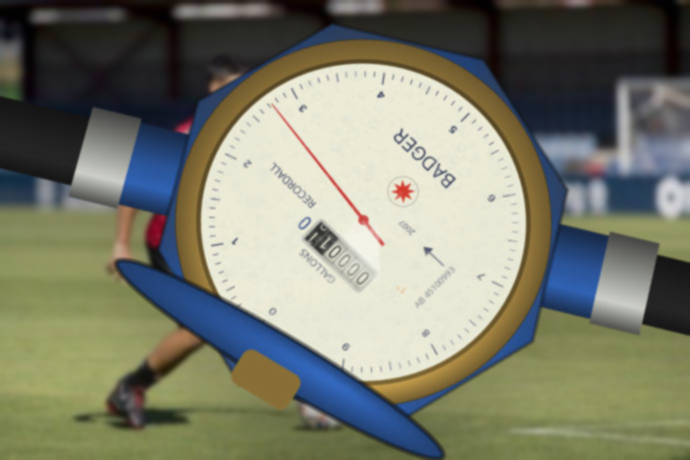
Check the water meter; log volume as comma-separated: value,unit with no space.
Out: 112.7,gal
